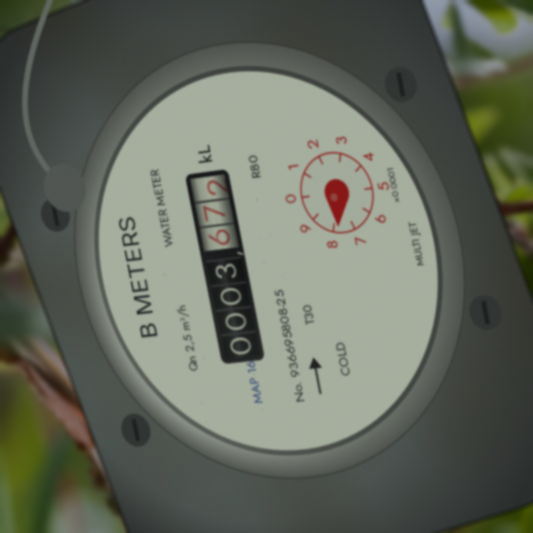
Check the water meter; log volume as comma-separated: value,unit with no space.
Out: 3.6717,kL
